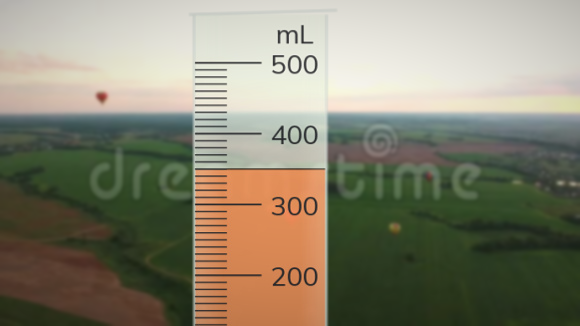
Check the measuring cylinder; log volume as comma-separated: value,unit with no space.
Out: 350,mL
